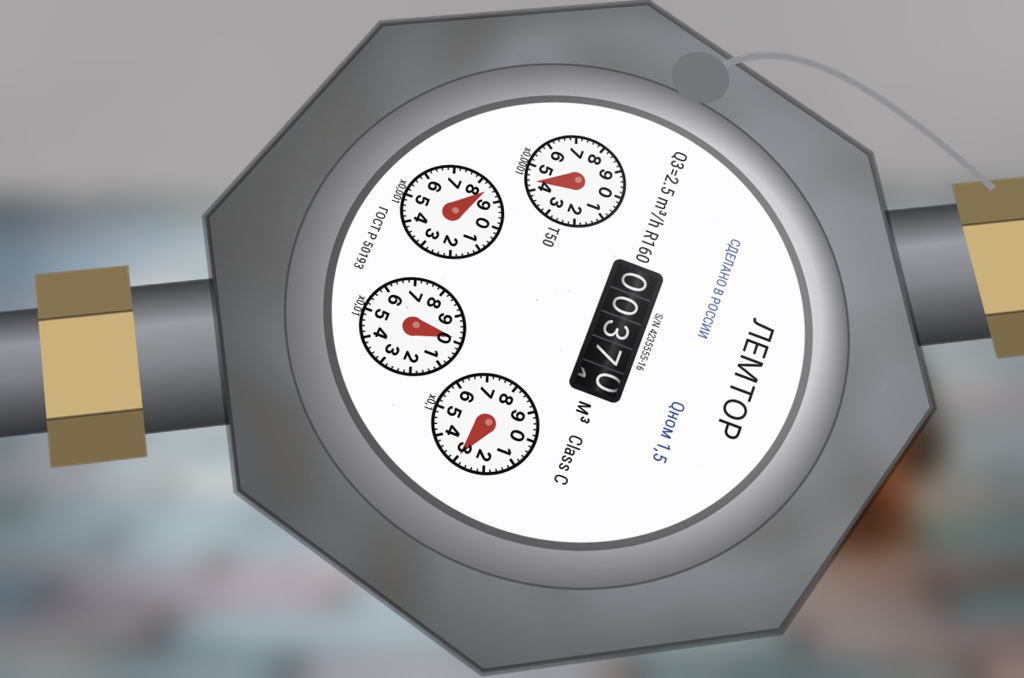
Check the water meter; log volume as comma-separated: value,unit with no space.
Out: 370.2984,m³
